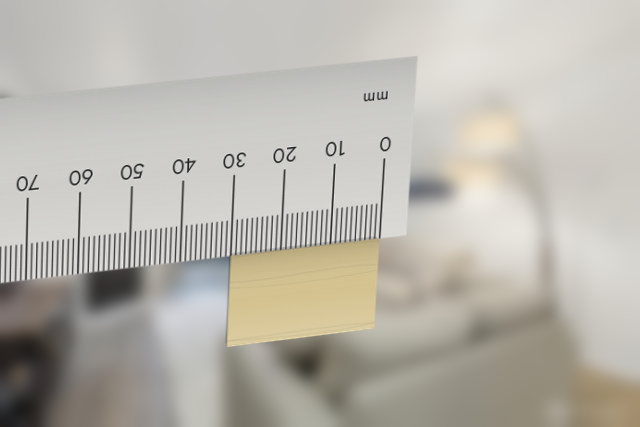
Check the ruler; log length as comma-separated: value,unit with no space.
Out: 30,mm
